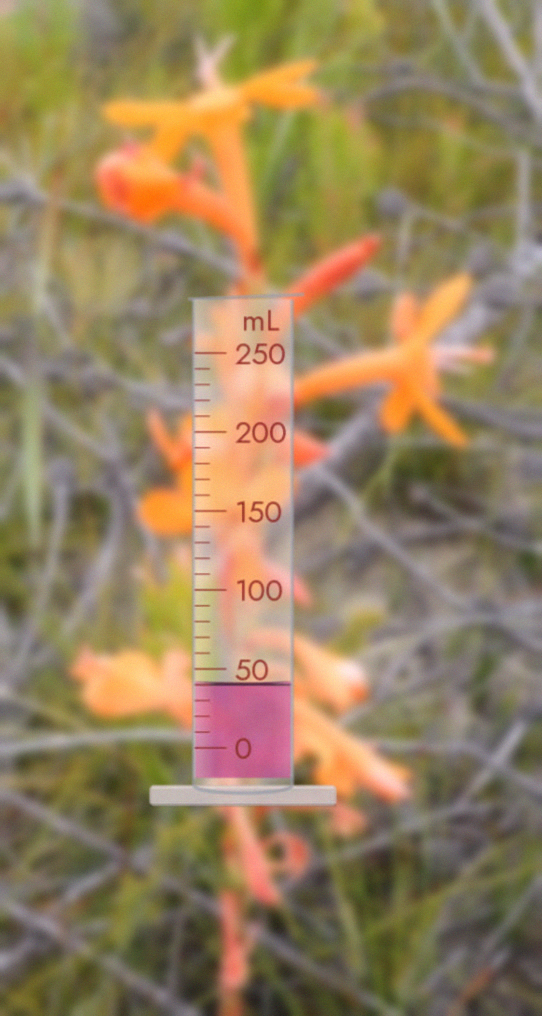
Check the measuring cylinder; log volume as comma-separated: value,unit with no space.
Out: 40,mL
